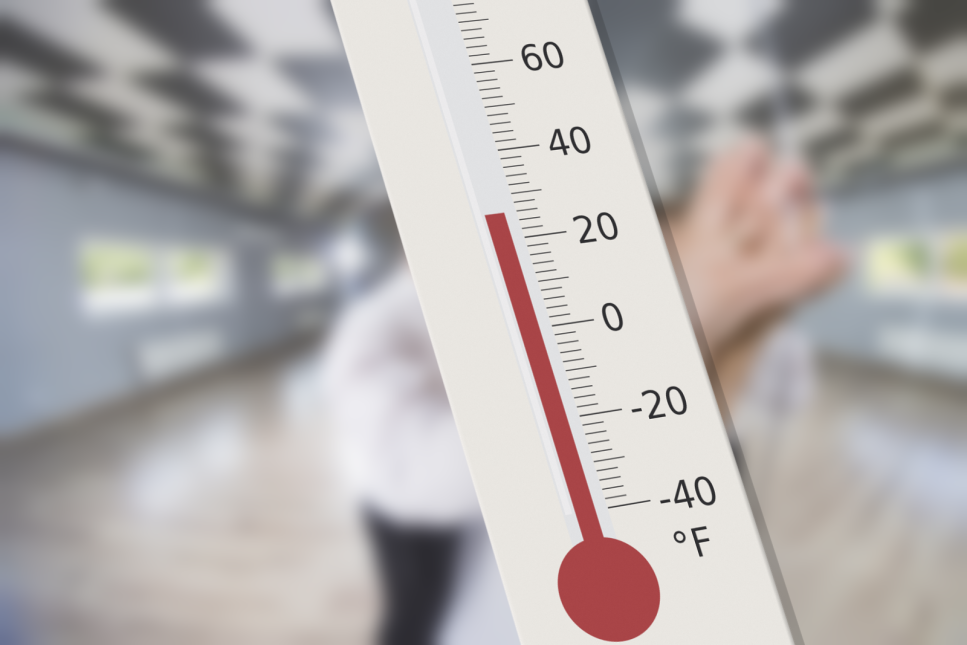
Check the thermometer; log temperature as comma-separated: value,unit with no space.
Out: 26,°F
